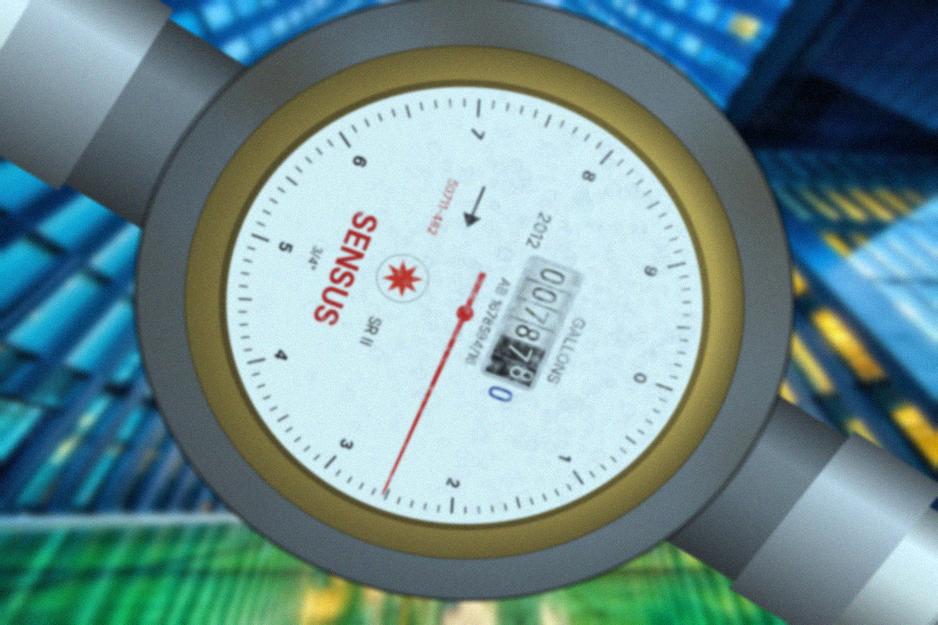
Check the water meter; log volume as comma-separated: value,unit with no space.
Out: 78782.5,gal
